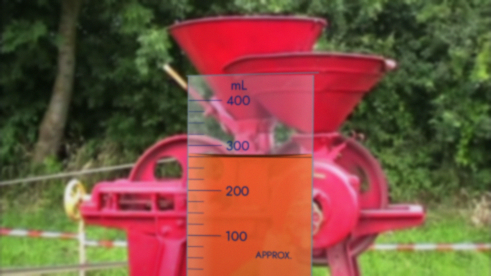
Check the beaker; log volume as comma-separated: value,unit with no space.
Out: 275,mL
